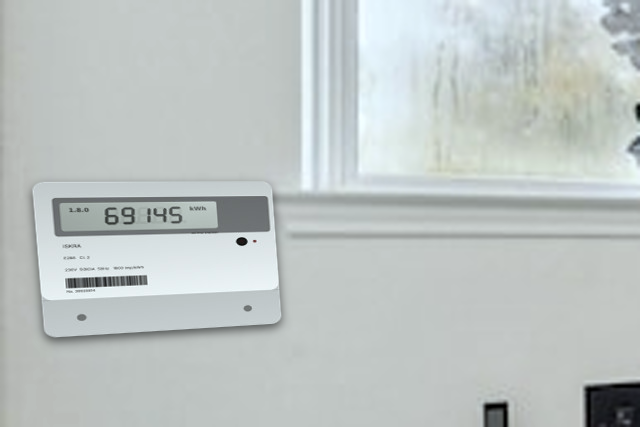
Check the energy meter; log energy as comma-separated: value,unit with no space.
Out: 69145,kWh
